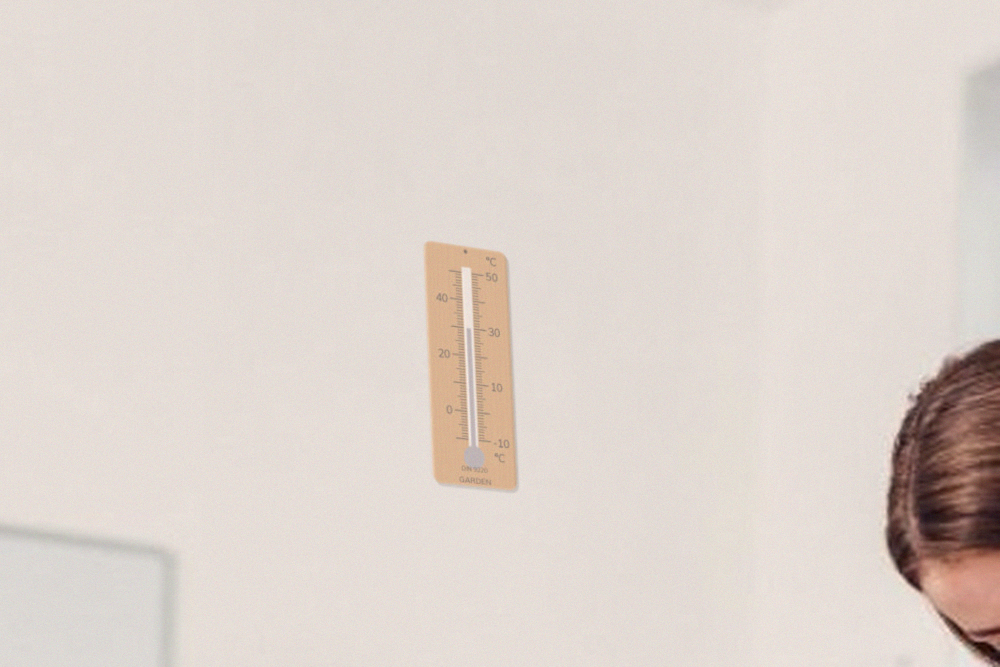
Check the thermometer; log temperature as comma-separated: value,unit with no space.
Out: 30,°C
